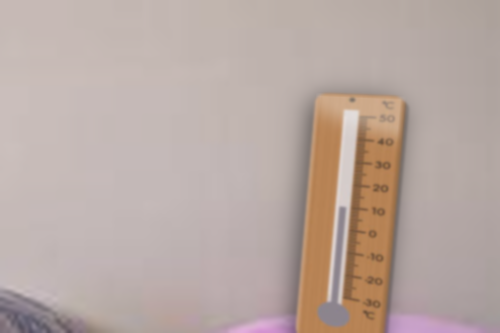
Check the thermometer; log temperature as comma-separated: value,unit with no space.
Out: 10,°C
